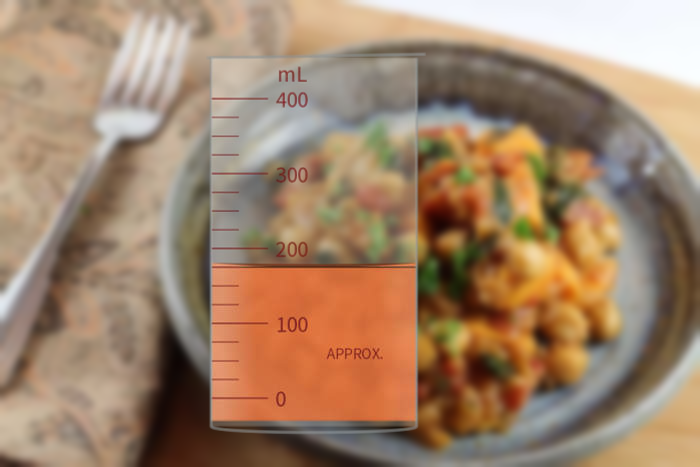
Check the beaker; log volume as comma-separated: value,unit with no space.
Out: 175,mL
